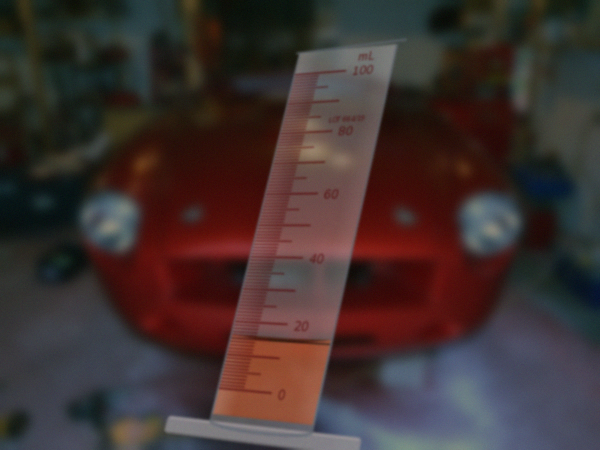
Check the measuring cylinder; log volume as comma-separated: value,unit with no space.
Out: 15,mL
